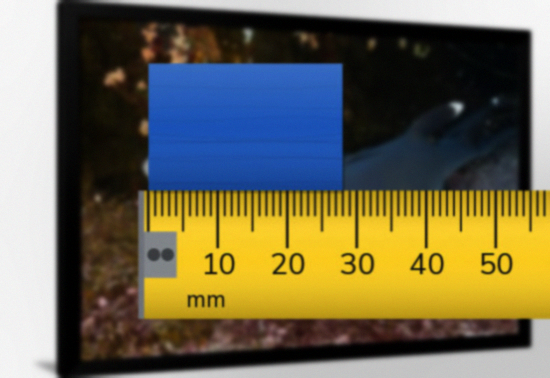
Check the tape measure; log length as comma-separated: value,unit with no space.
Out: 28,mm
